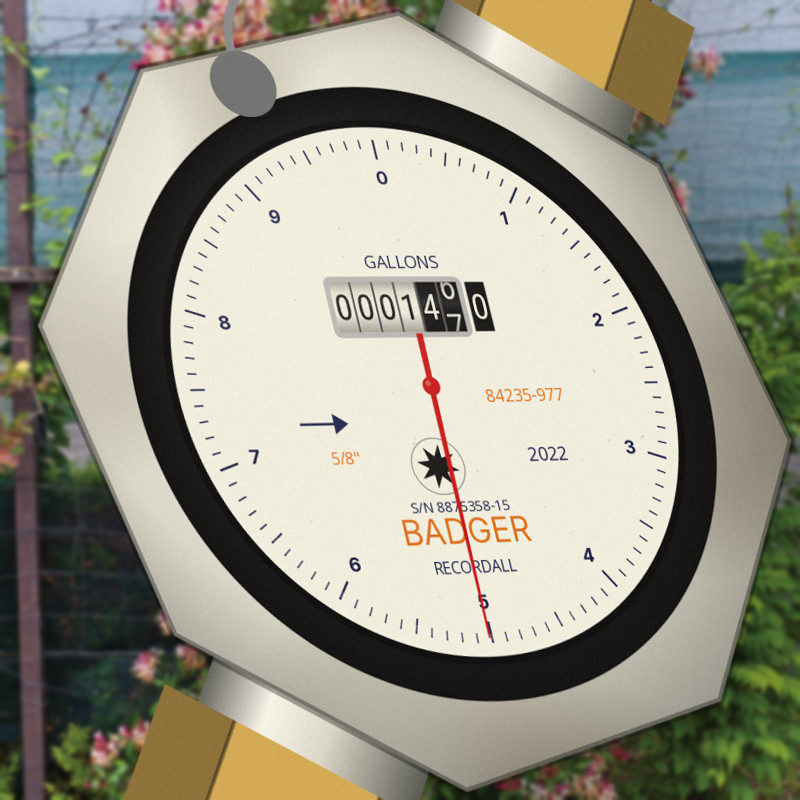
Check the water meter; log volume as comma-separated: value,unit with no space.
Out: 1465.0,gal
